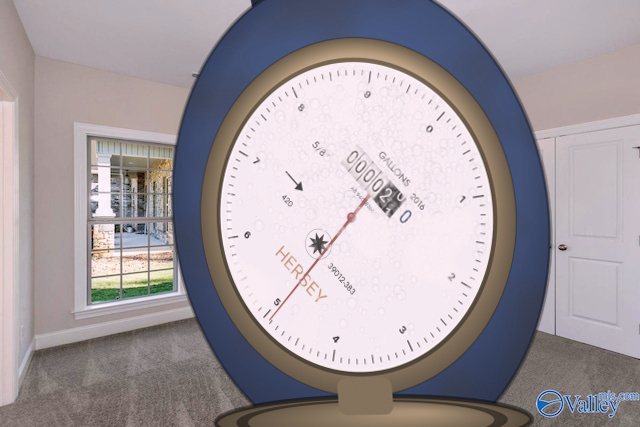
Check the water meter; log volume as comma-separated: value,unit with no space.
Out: 204.9,gal
